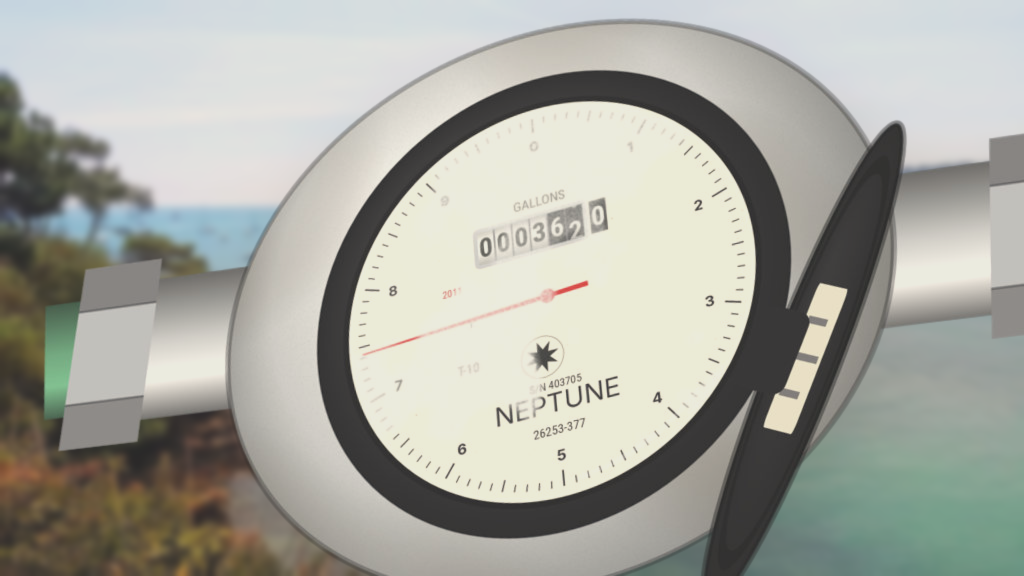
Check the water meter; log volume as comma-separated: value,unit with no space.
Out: 3617.4,gal
